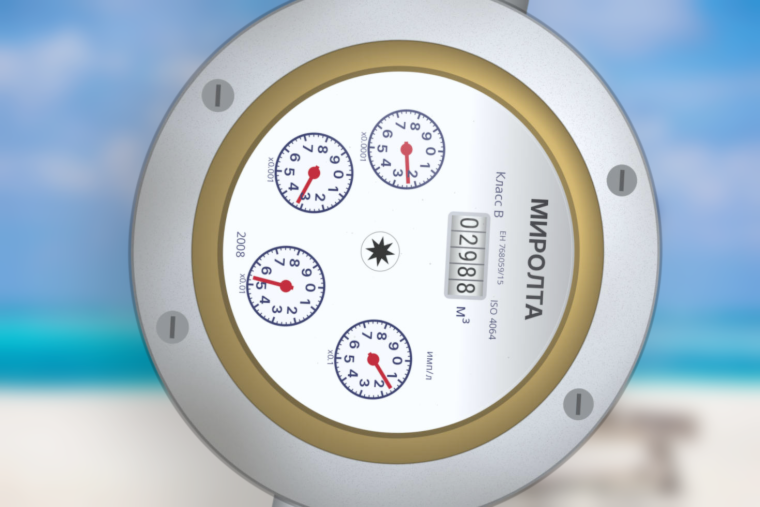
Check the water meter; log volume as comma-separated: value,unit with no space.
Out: 2988.1532,m³
